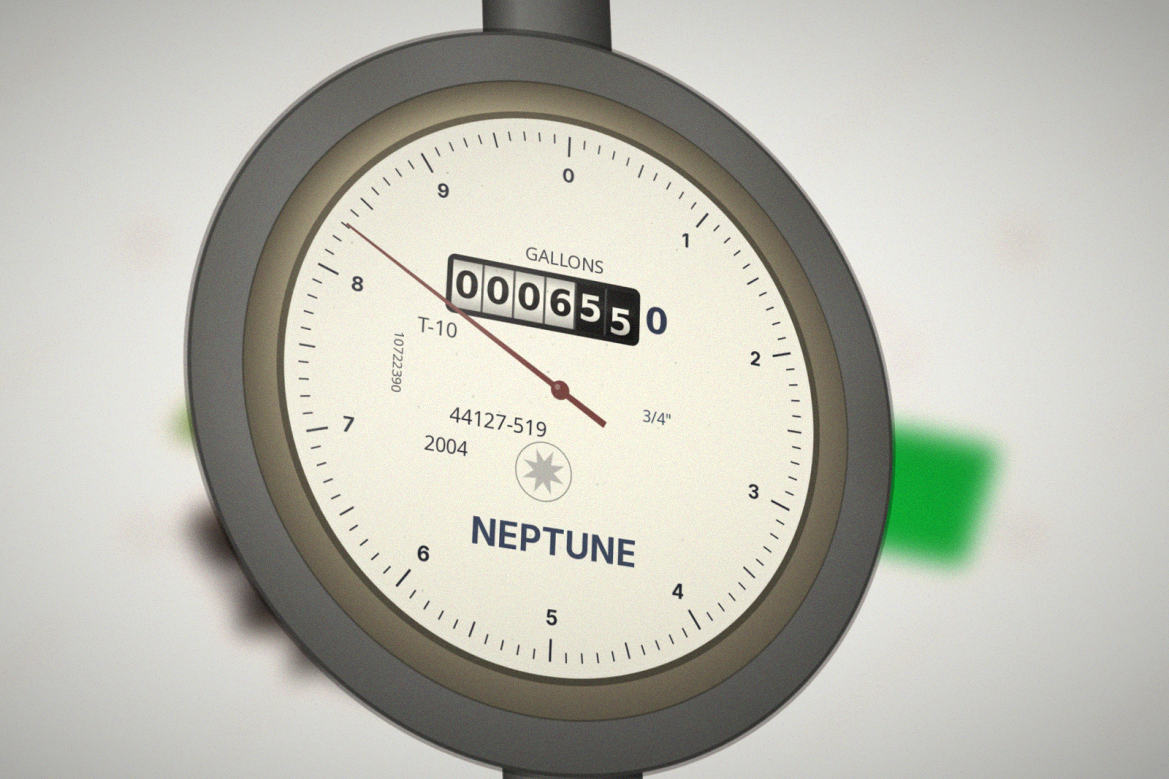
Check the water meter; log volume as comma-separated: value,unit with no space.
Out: 6548.3,gal
